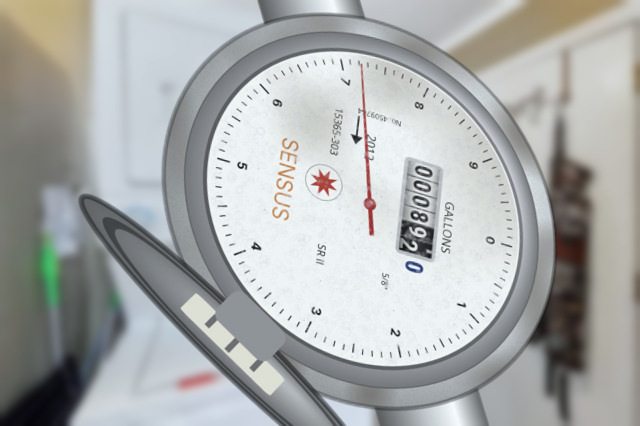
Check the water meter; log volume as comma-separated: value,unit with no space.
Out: 8917.2,gal
